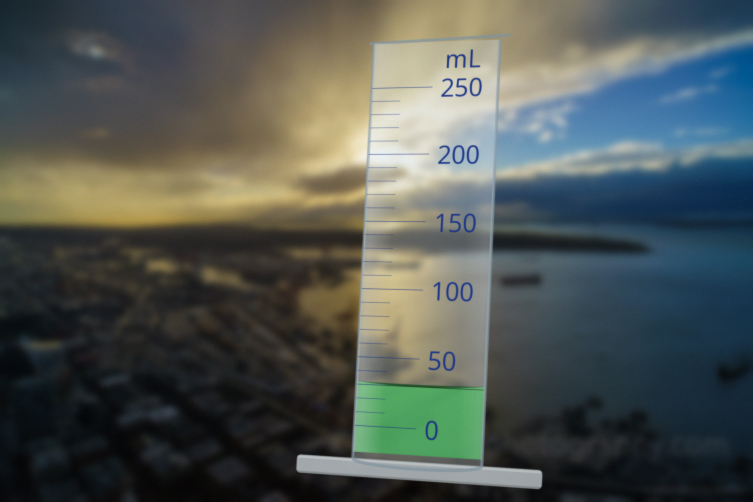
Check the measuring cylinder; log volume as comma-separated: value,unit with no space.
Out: 30,mL
